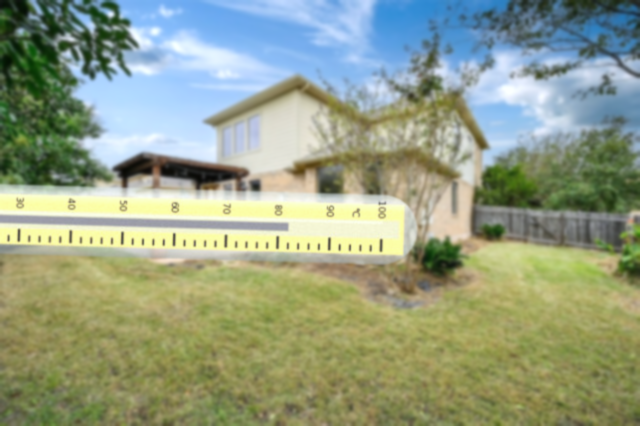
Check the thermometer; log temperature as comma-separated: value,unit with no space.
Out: 82,°C
